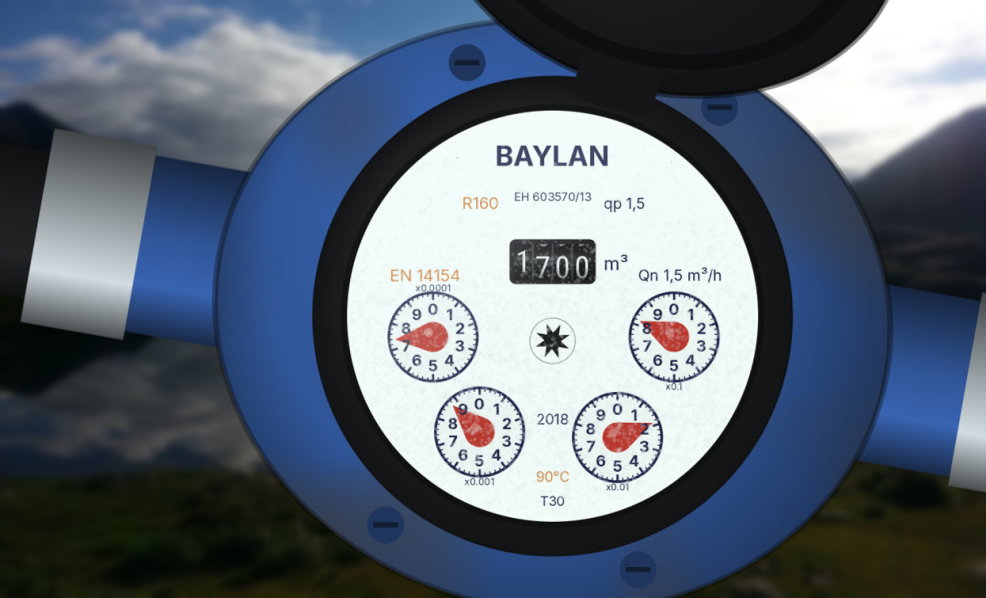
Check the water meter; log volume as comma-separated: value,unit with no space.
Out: 1699.8187,m³
